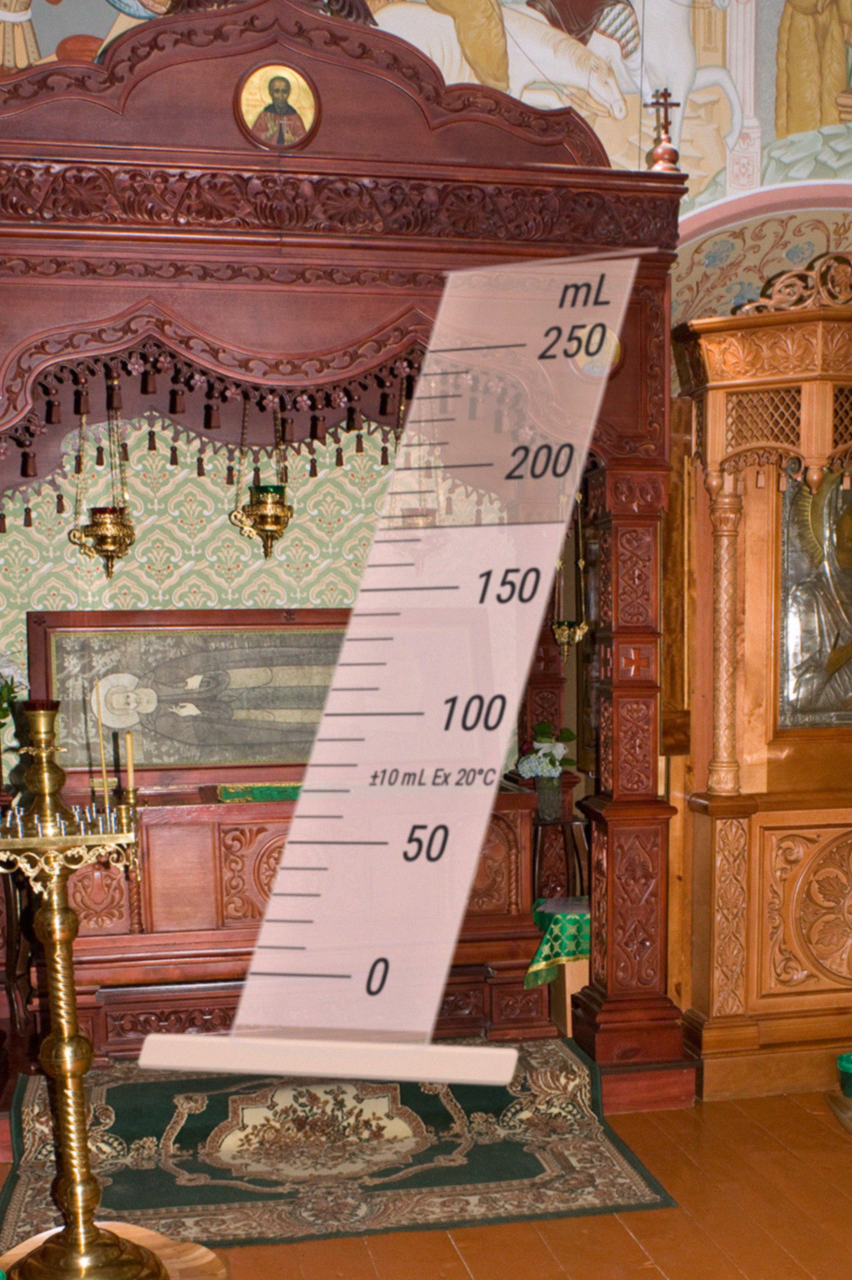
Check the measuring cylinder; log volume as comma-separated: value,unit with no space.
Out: 175,mL
